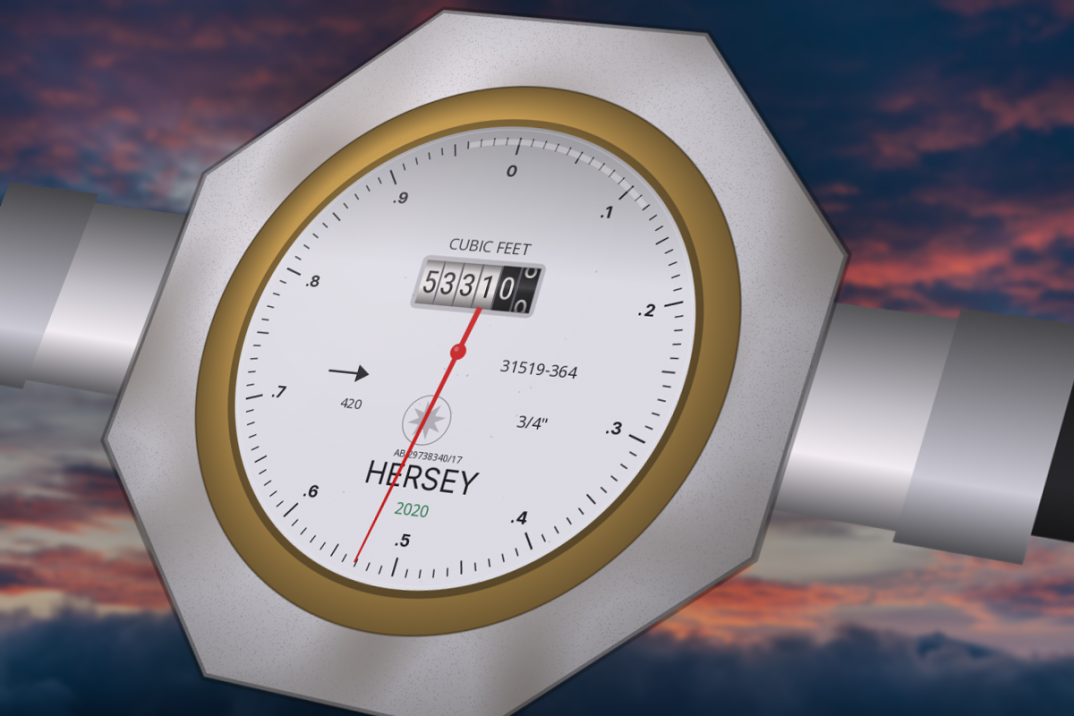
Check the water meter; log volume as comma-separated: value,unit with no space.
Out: 533108.53,ft³
